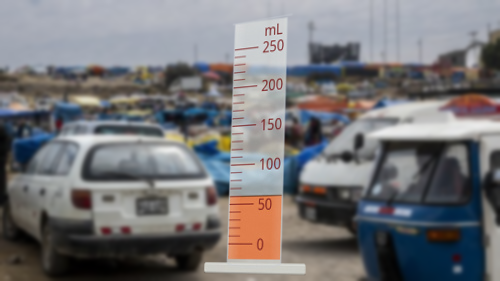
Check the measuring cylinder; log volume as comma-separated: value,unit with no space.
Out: 60,mL
